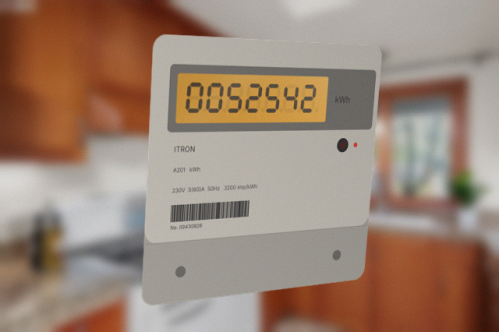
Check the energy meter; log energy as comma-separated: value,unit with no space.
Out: 52542,kWh
